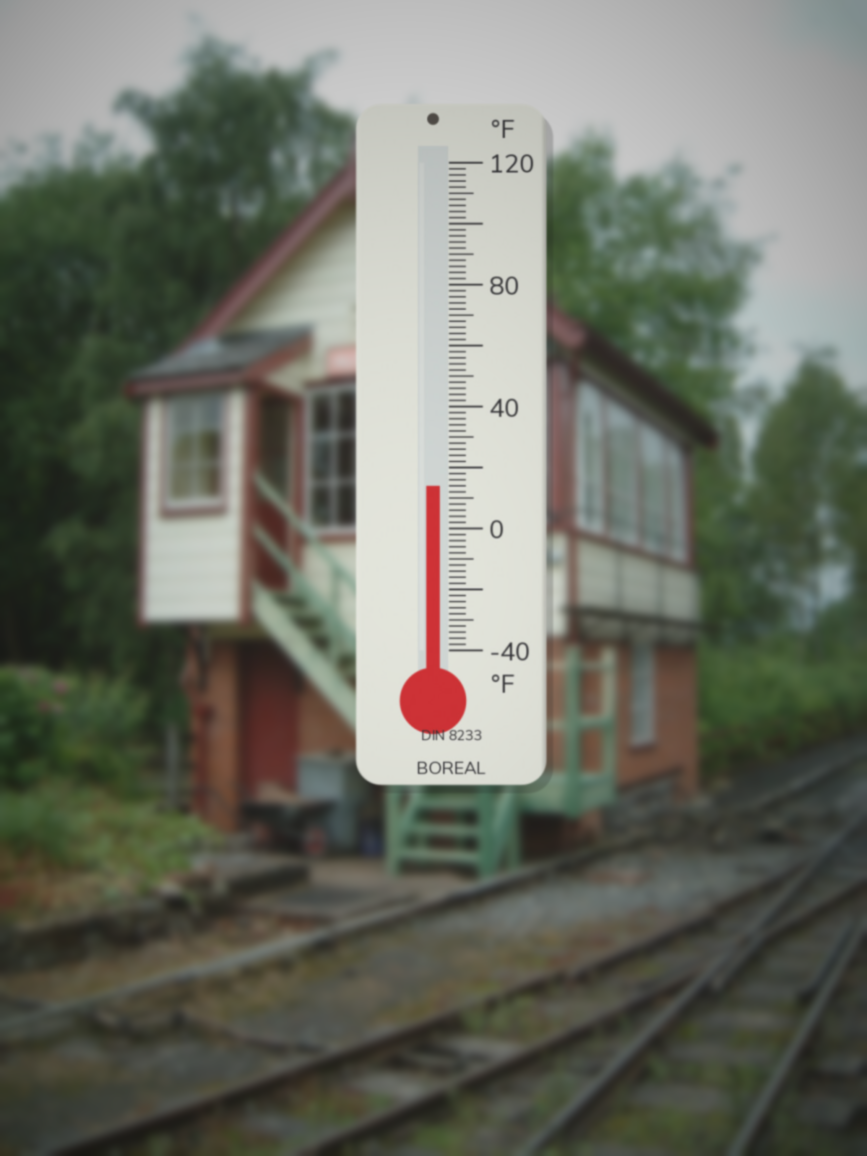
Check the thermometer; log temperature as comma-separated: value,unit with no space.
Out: 14,°F
